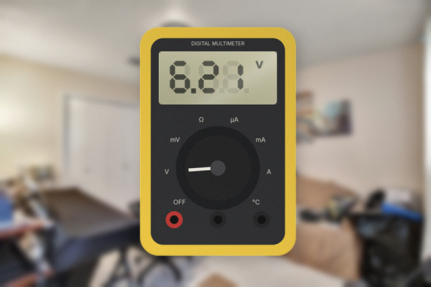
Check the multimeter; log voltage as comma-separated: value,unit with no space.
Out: 6.21,V
